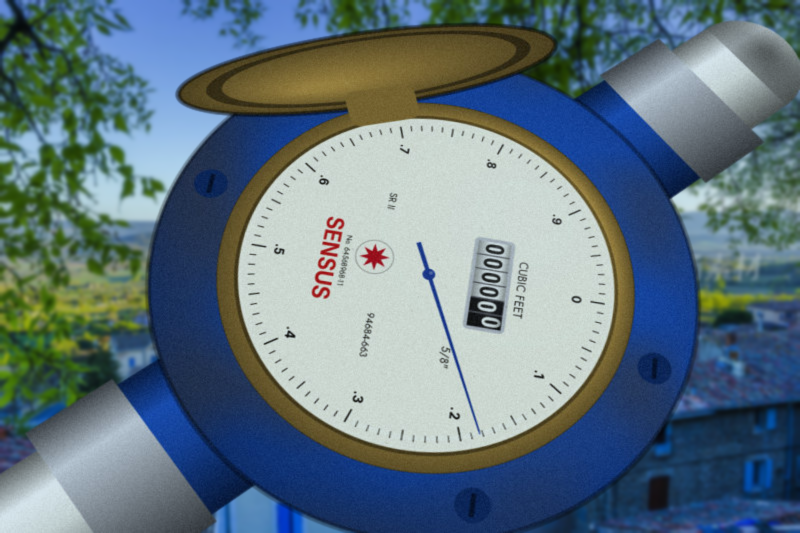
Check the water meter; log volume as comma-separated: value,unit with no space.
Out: 0.18,ft³
